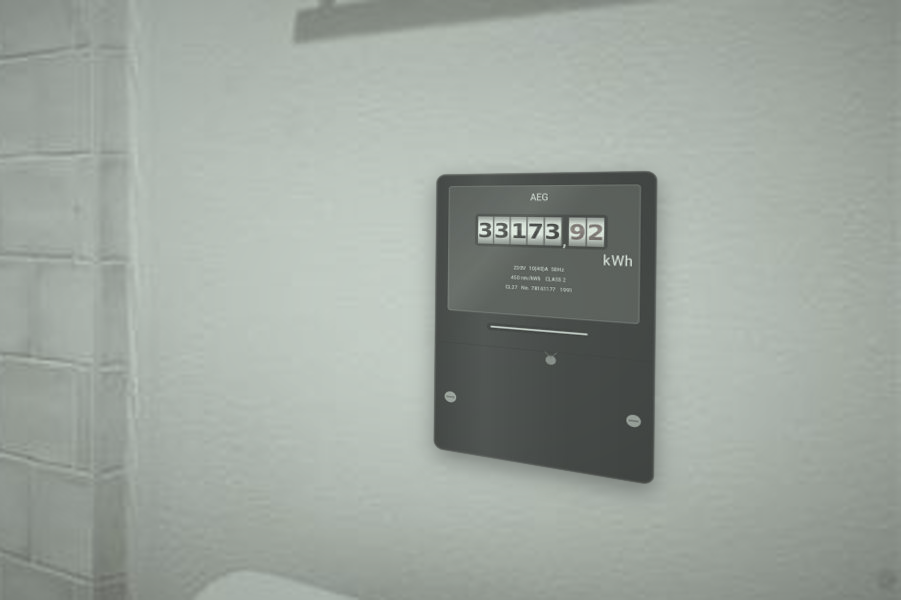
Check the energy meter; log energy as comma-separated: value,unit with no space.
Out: 33173.92,kWh
